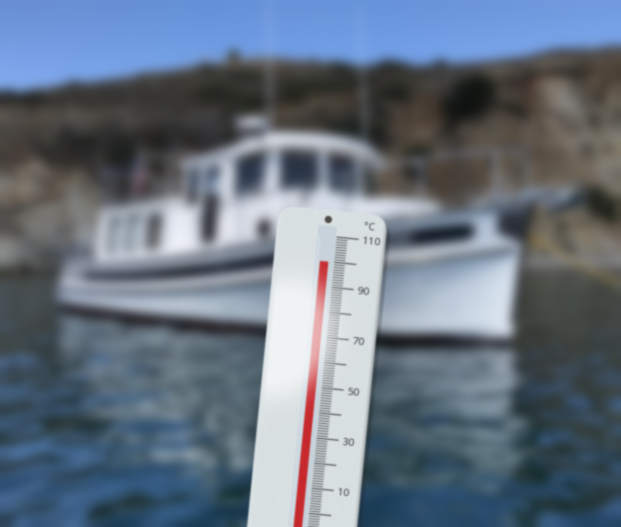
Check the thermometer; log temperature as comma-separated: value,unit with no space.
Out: 100,°C
